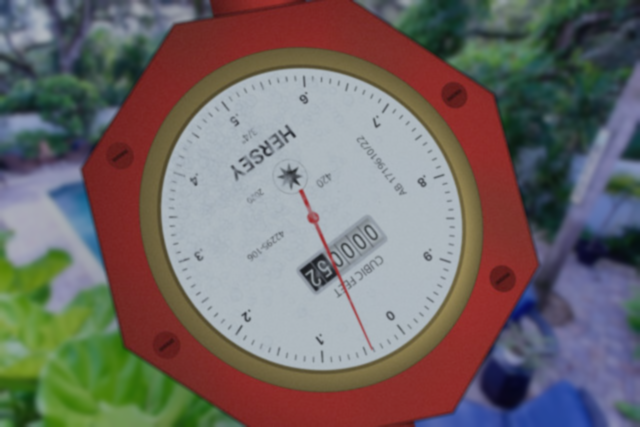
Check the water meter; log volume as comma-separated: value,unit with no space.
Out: 52.04,ft³
